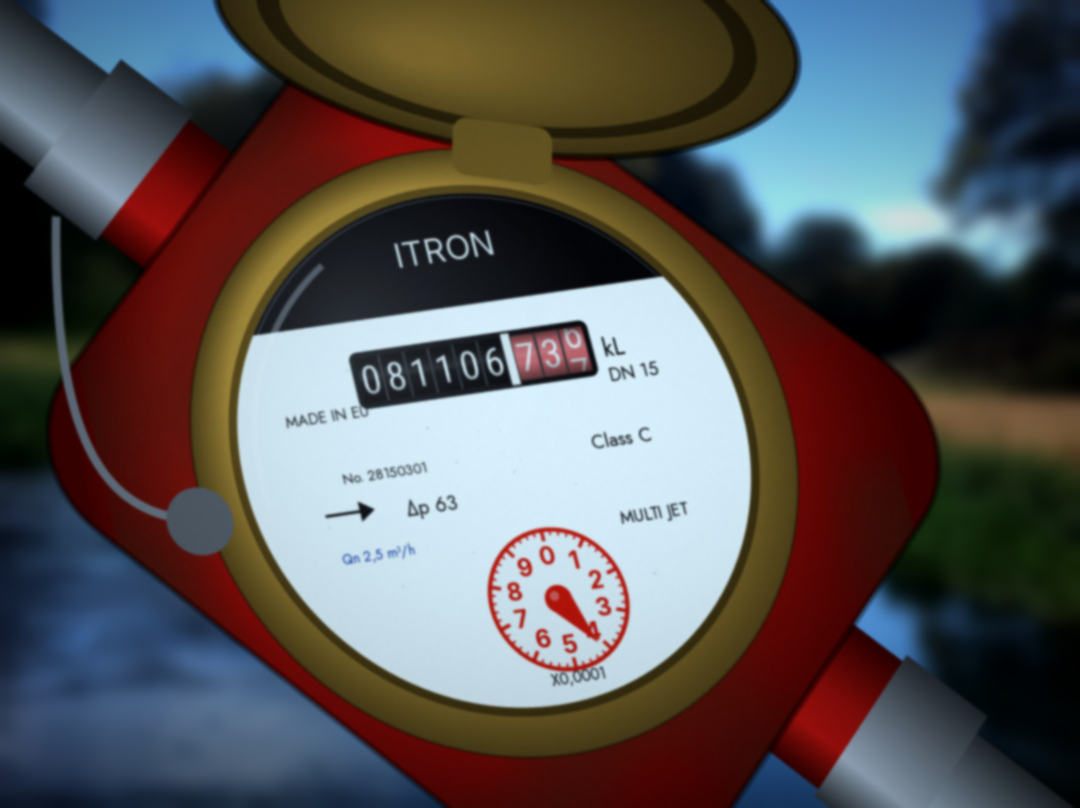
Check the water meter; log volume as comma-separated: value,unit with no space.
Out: 81106.7364,kL
